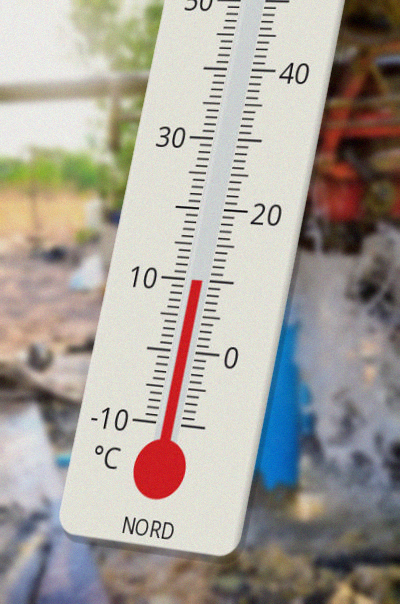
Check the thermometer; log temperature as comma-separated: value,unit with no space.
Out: 10,°C
